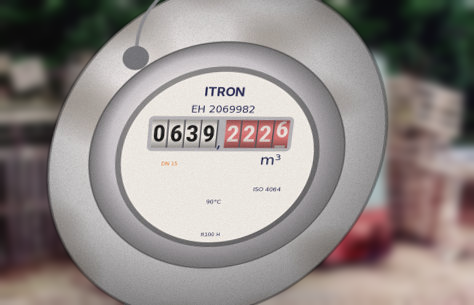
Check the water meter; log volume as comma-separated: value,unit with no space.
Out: 639.2226,m³
